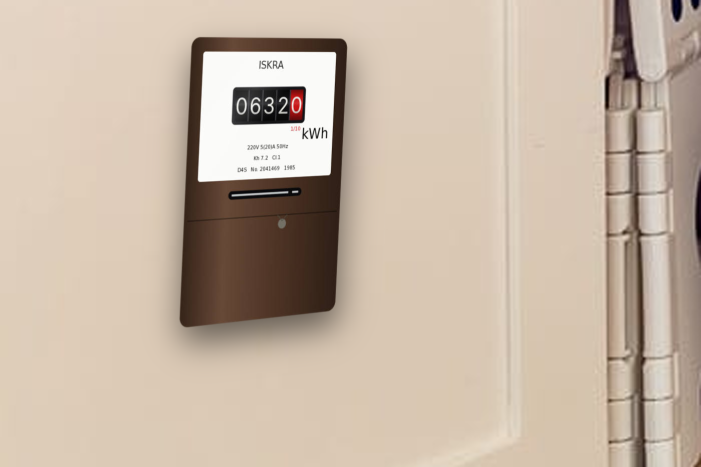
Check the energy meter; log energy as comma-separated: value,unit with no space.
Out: 632.0,kWh
